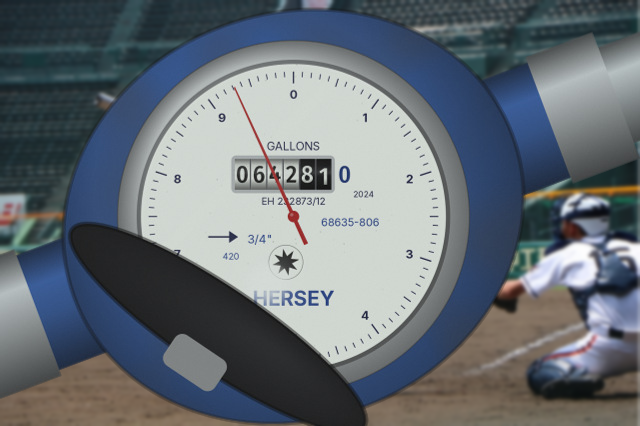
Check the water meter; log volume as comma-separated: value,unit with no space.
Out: 642809.3,gal
